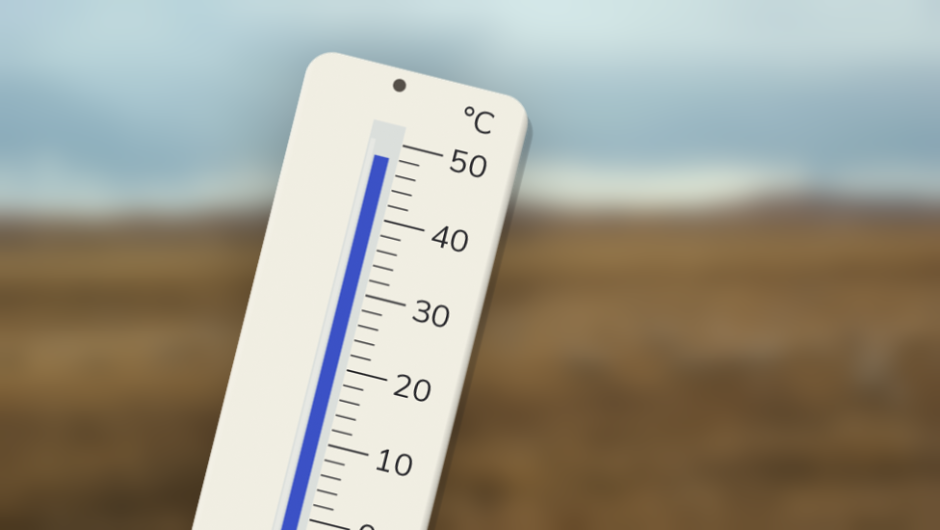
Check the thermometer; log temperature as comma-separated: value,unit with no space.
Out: 48,°C
